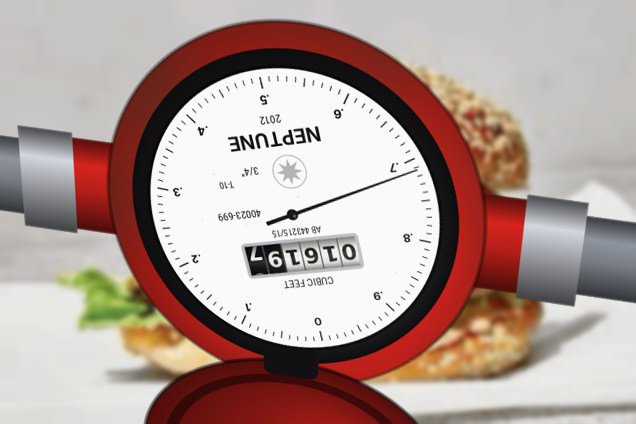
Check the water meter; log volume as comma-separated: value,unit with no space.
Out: 16196.71,ft³
